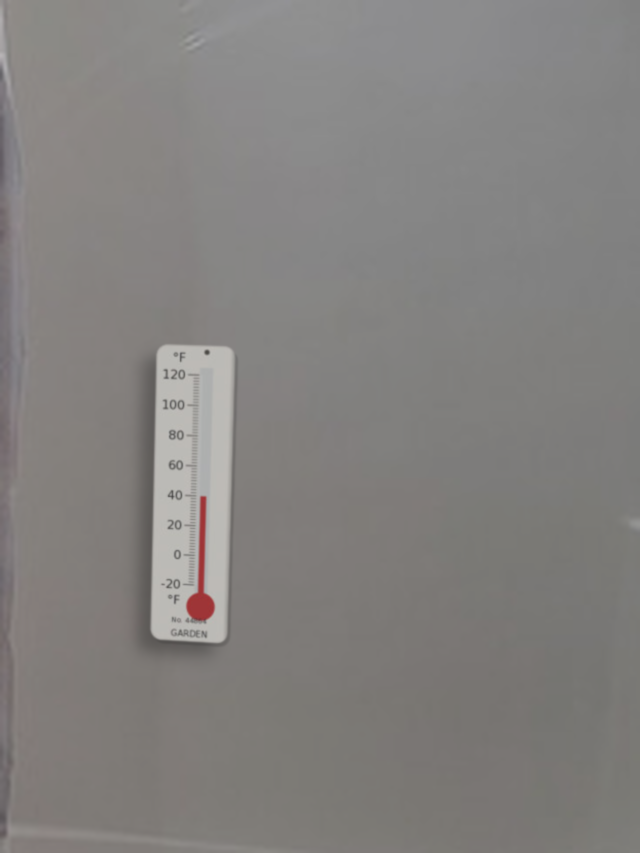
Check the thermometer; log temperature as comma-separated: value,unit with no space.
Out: 40,°F
